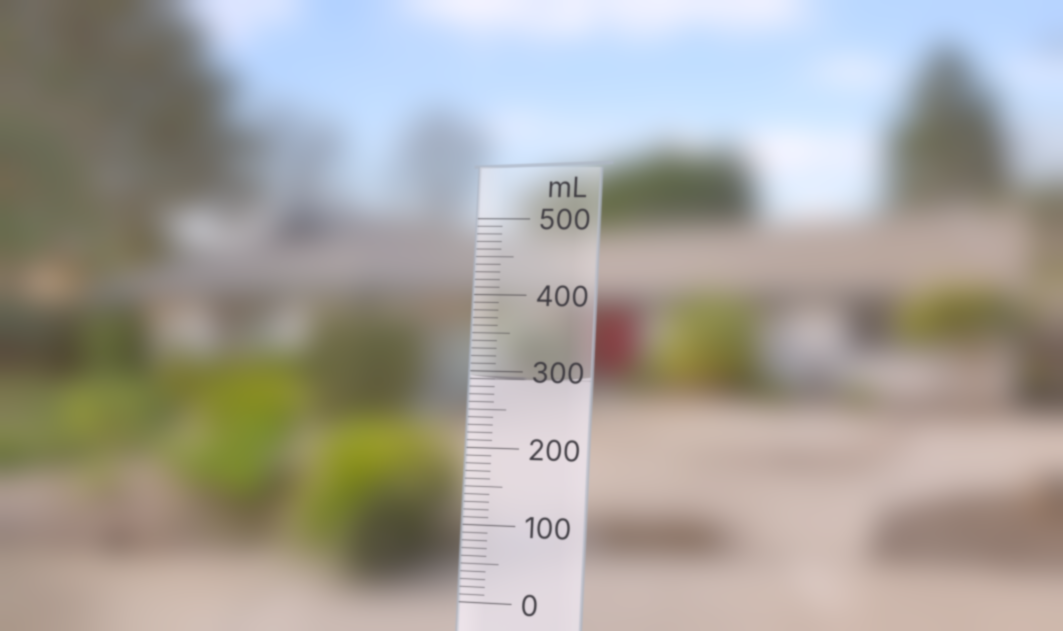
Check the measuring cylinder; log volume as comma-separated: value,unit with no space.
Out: 290,mL
